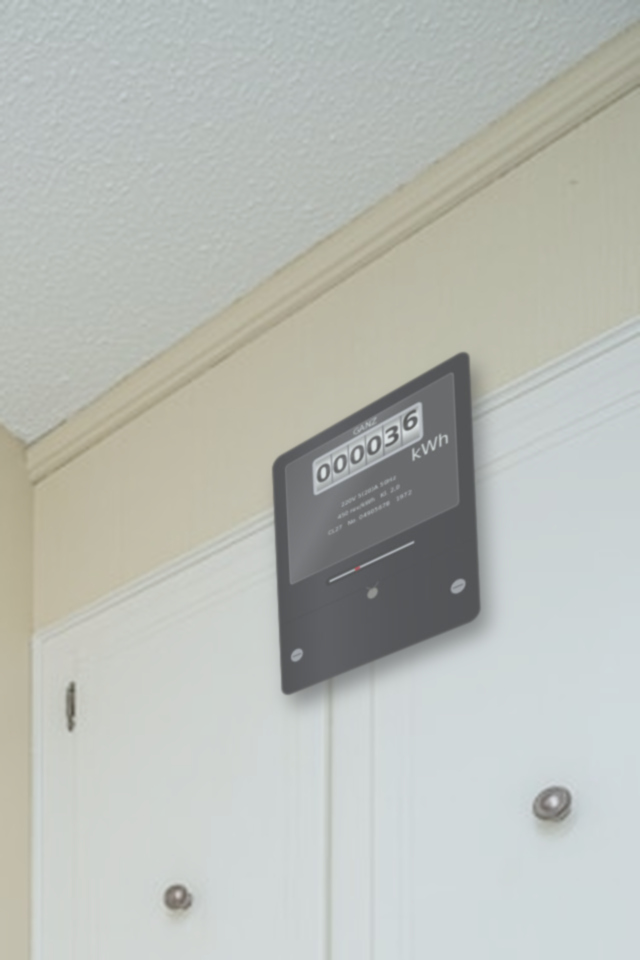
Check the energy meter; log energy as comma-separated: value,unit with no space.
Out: 36,kWh
